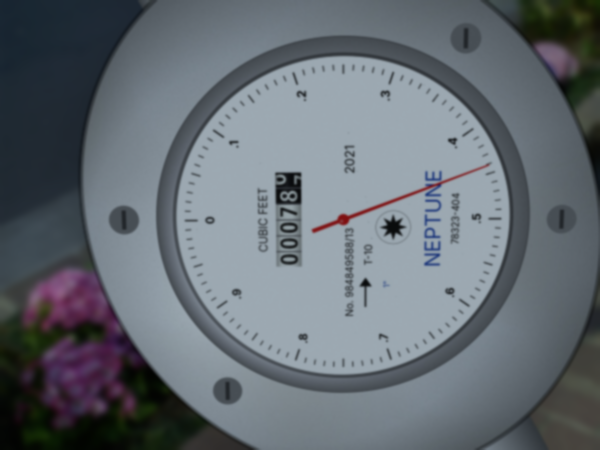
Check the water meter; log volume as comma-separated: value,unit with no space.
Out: 786.44,ft³
